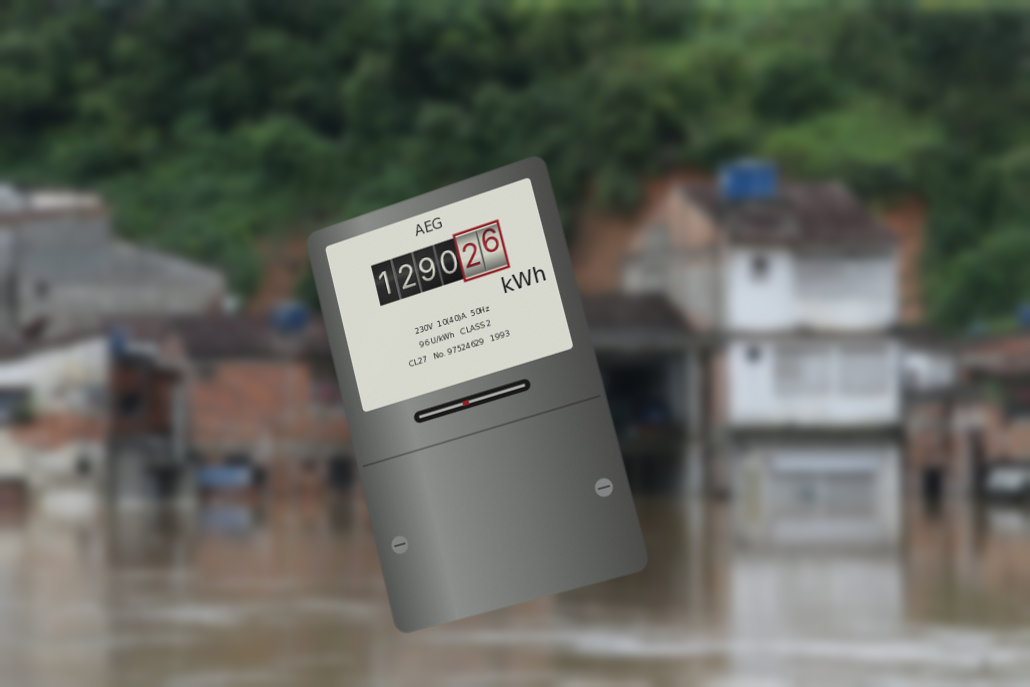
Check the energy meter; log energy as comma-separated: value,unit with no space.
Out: 1290.26,kWh
